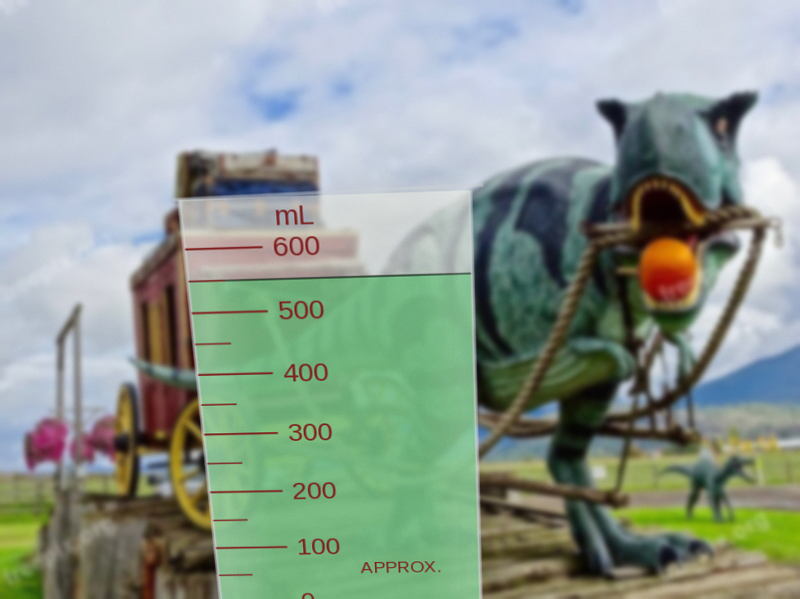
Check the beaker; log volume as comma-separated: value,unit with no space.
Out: 550,mL
